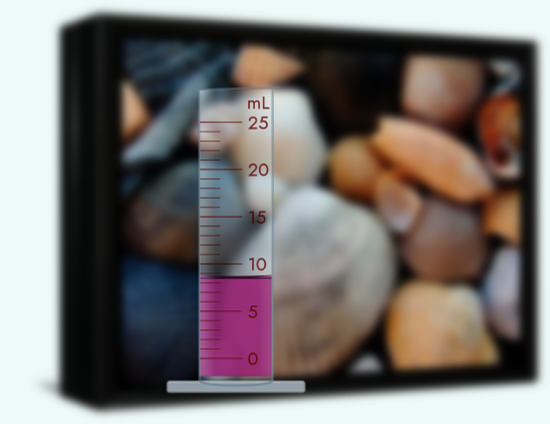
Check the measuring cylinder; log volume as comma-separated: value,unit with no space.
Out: 8.5,mL
